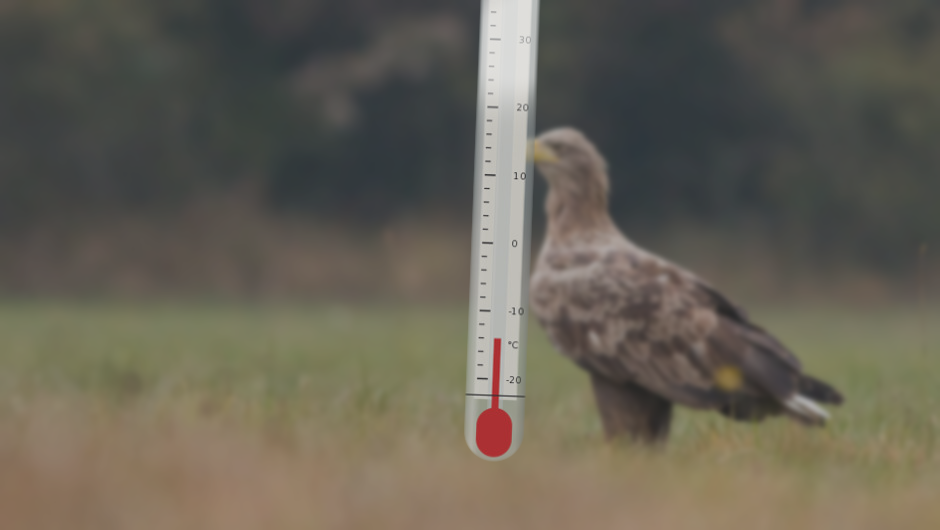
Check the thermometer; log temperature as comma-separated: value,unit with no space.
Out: -14,°C
